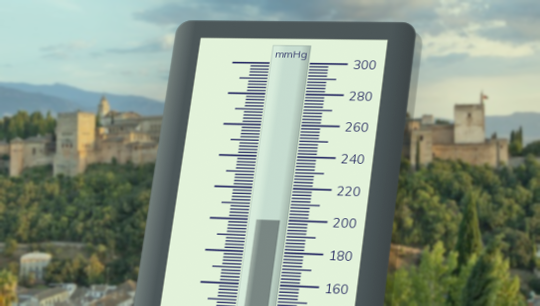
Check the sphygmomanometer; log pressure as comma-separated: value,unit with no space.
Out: 200,mmHg
